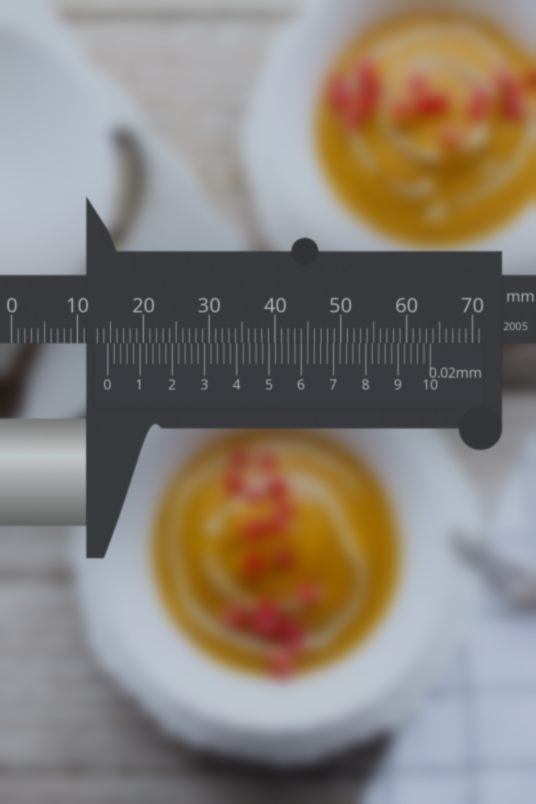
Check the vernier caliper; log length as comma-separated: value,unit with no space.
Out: 14.6,mm
